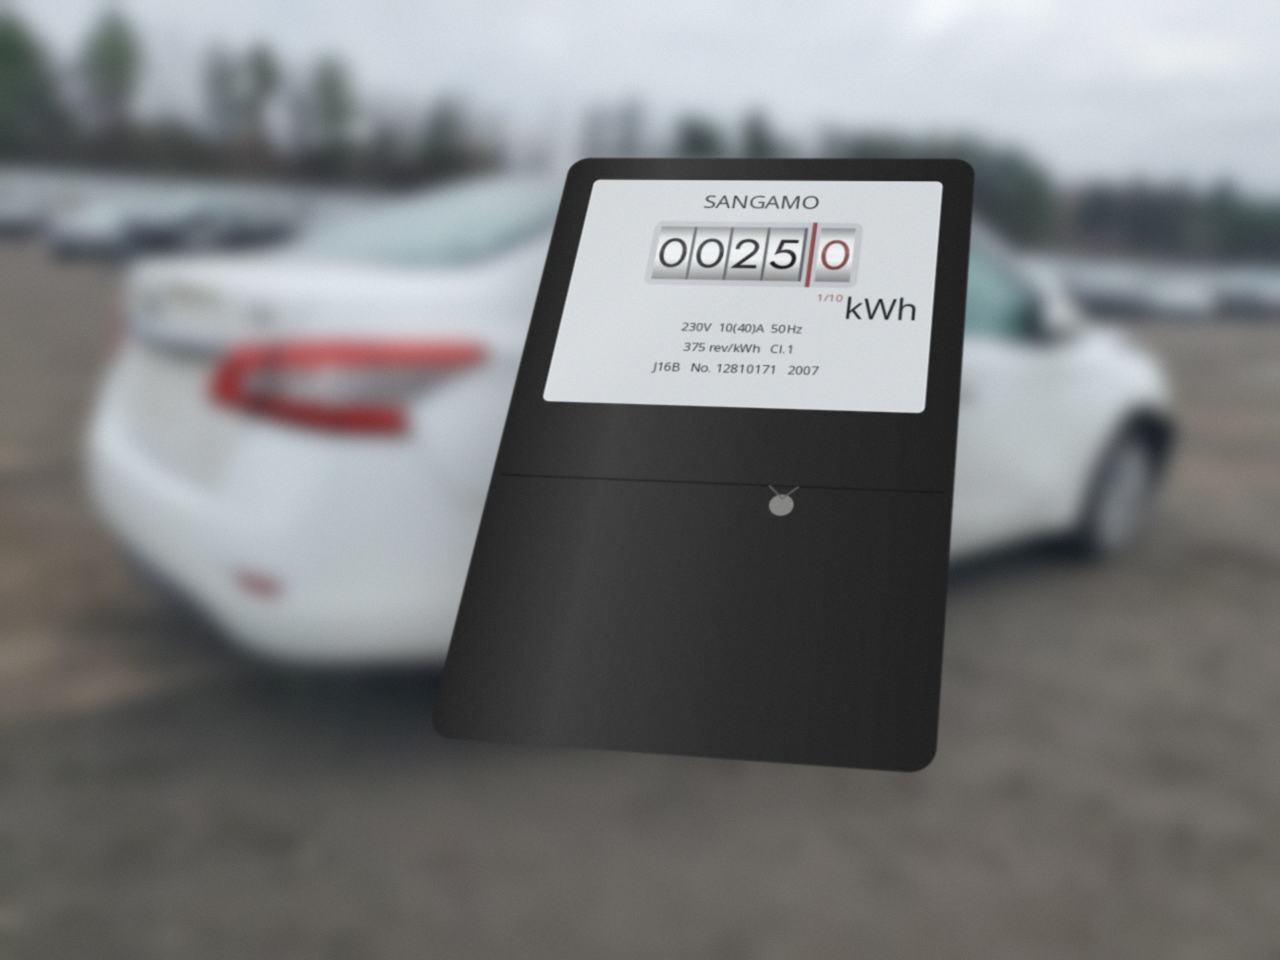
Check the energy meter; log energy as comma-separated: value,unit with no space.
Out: 25.0,kWh
